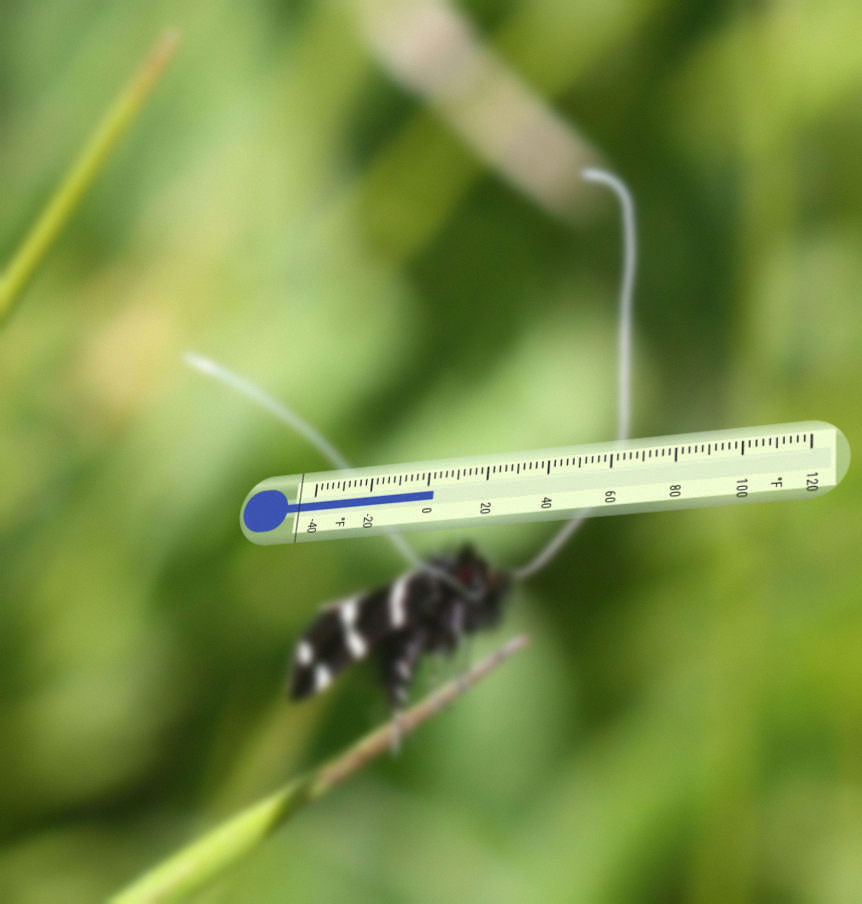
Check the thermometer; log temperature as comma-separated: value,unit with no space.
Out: 2,°F
